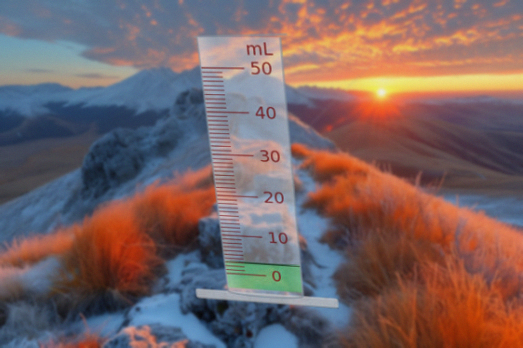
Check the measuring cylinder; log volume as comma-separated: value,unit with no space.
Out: 3,mL
